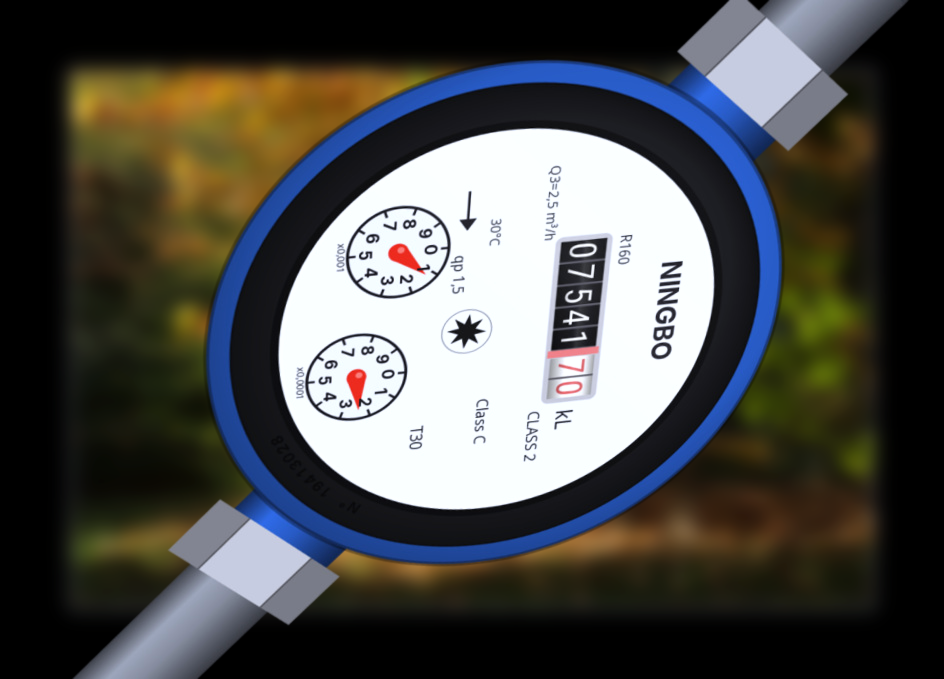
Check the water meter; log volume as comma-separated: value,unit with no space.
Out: 7541.7012,kL
